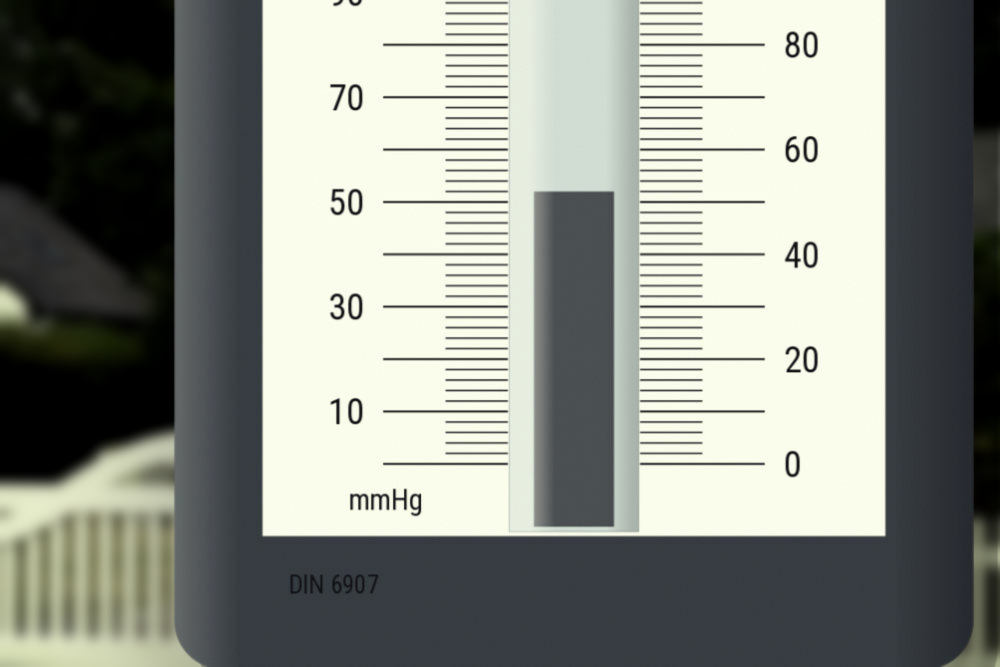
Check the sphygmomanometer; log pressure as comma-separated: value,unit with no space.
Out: 52,mmHg
